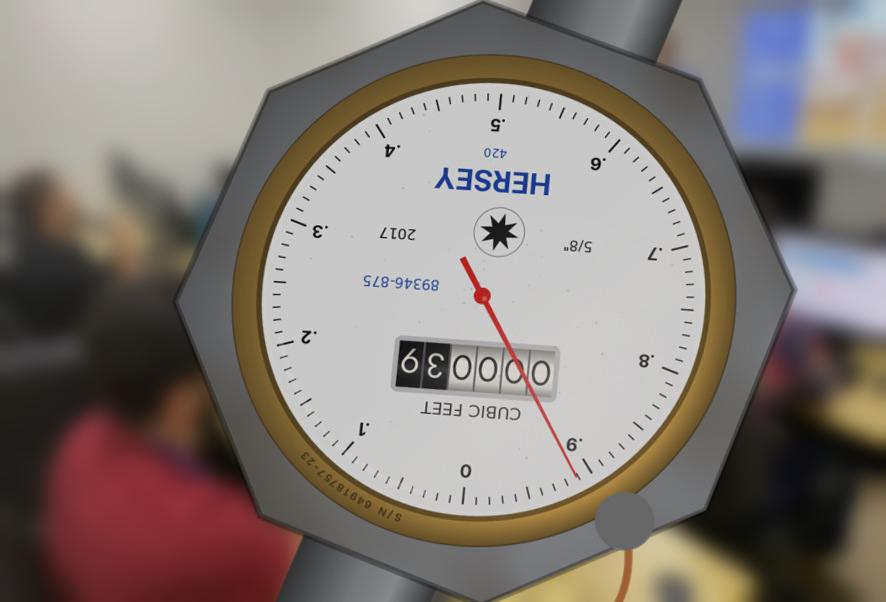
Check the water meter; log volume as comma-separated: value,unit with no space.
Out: 38.91,ft³
